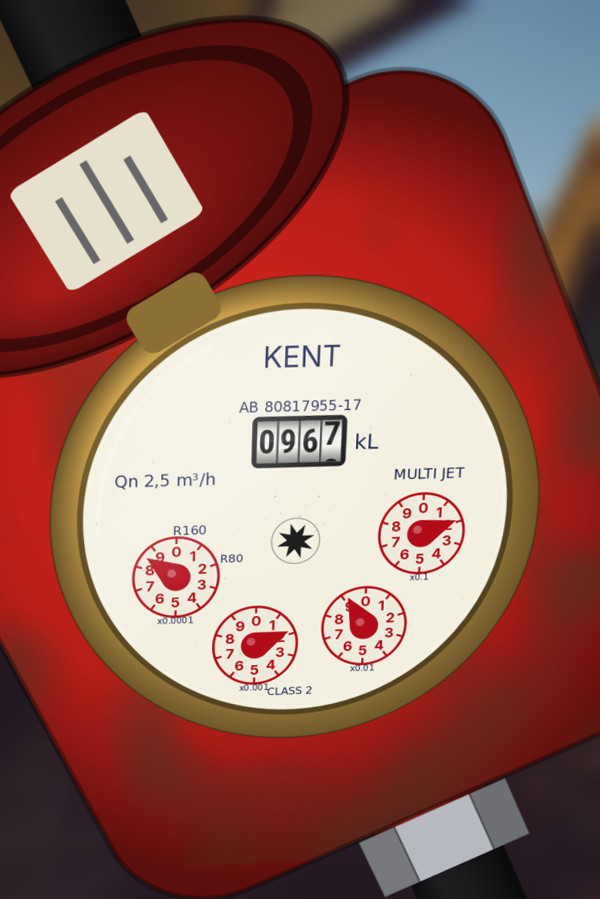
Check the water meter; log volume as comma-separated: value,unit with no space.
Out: 967.1918,kL
